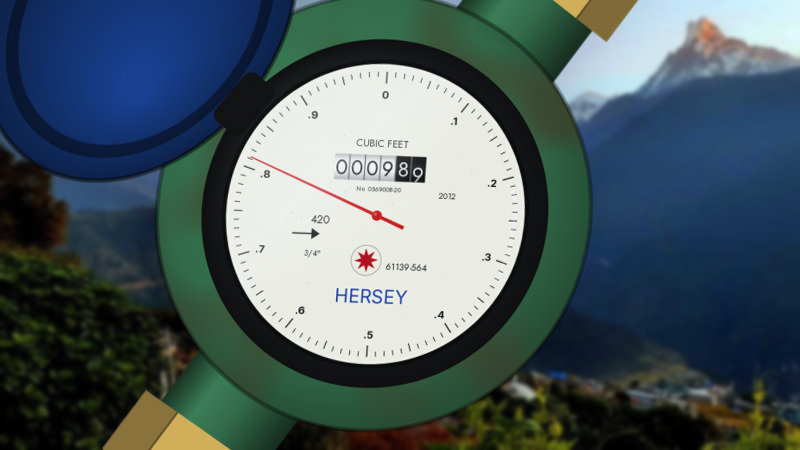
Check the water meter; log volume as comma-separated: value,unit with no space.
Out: 988.81,ft³
